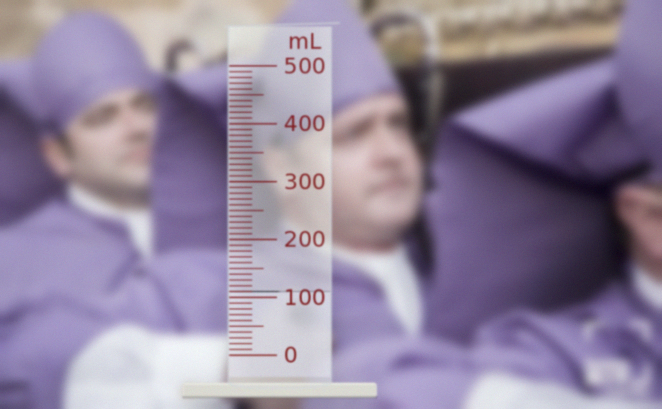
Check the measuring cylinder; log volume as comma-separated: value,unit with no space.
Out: 110,mL
